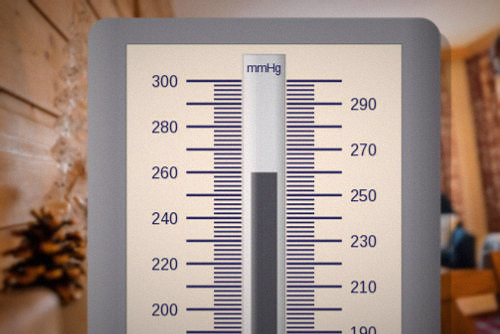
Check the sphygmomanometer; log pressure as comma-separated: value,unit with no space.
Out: 260,mmHg
